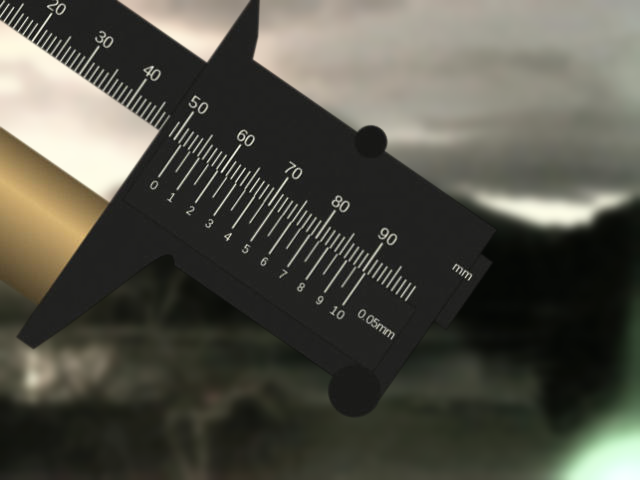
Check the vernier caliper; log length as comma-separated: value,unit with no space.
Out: 51.5,mm
